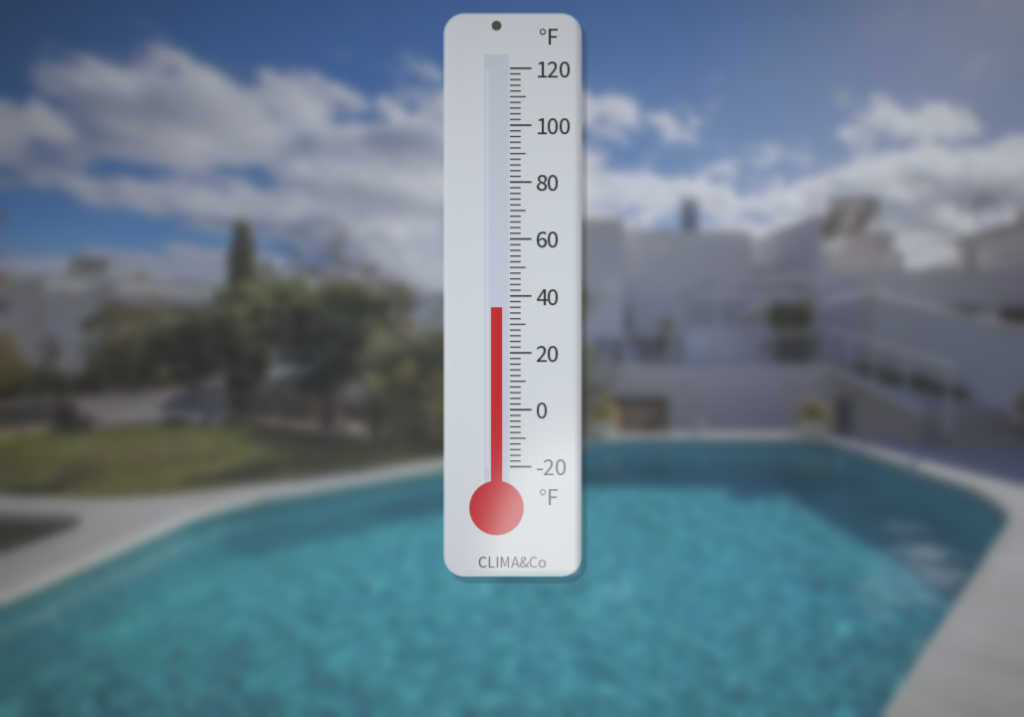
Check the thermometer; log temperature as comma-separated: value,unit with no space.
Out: 36,°F
